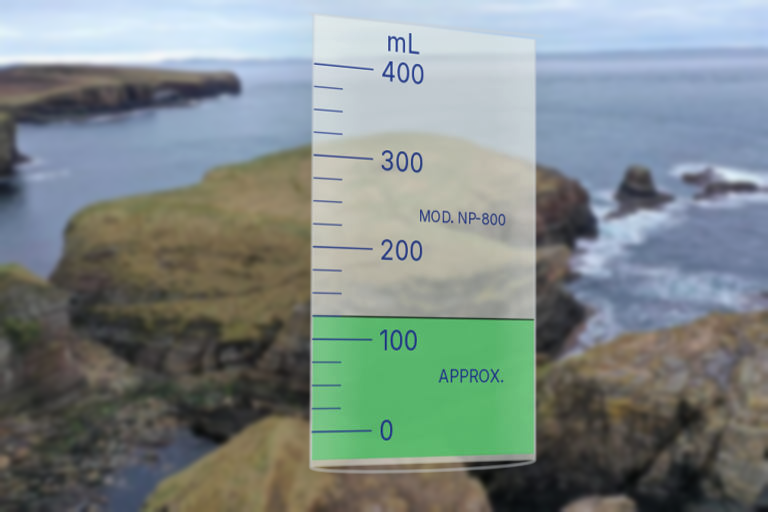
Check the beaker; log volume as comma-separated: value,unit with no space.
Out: 125,mL
